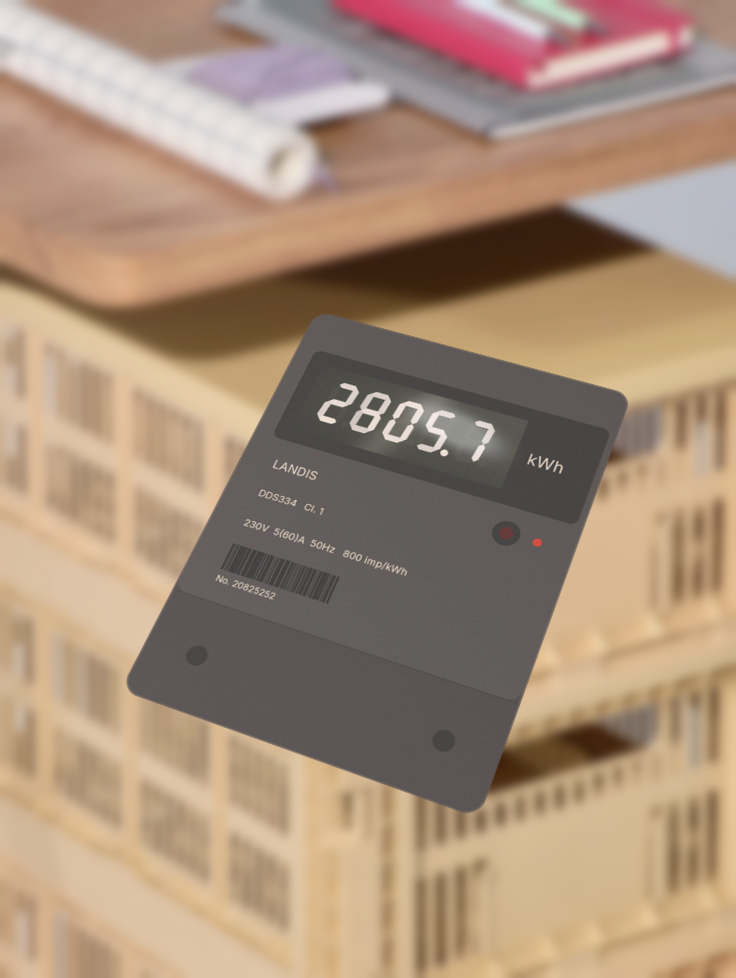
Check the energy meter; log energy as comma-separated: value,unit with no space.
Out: 2805.7,kWh
